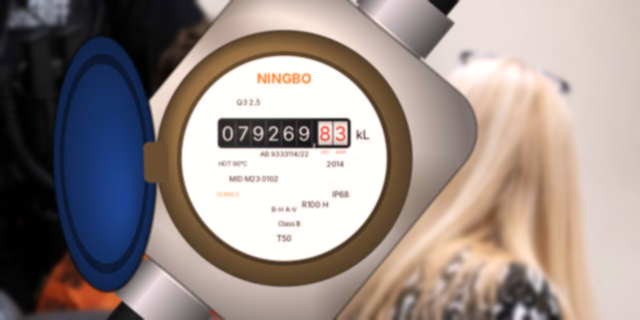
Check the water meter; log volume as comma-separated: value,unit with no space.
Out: 79269.83,kL
